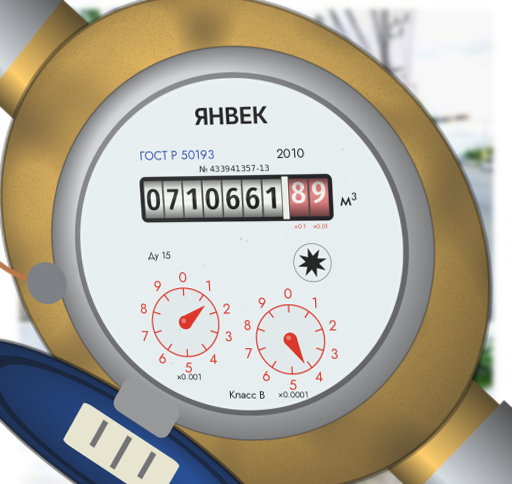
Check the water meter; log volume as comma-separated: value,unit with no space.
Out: 710661.8914,m³
